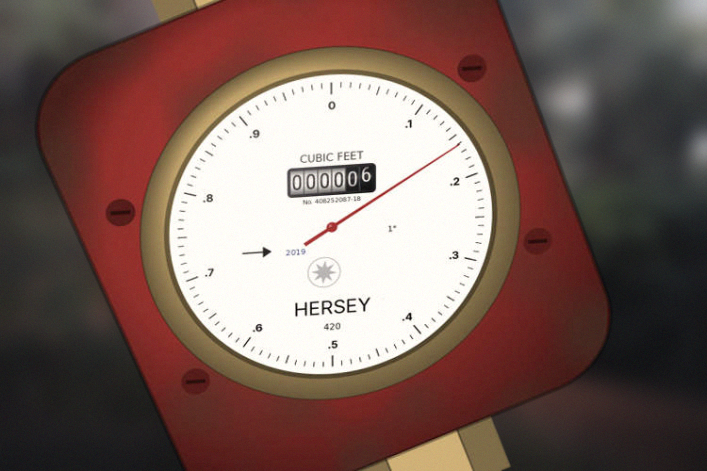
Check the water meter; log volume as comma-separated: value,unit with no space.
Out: 6.16,ft³
